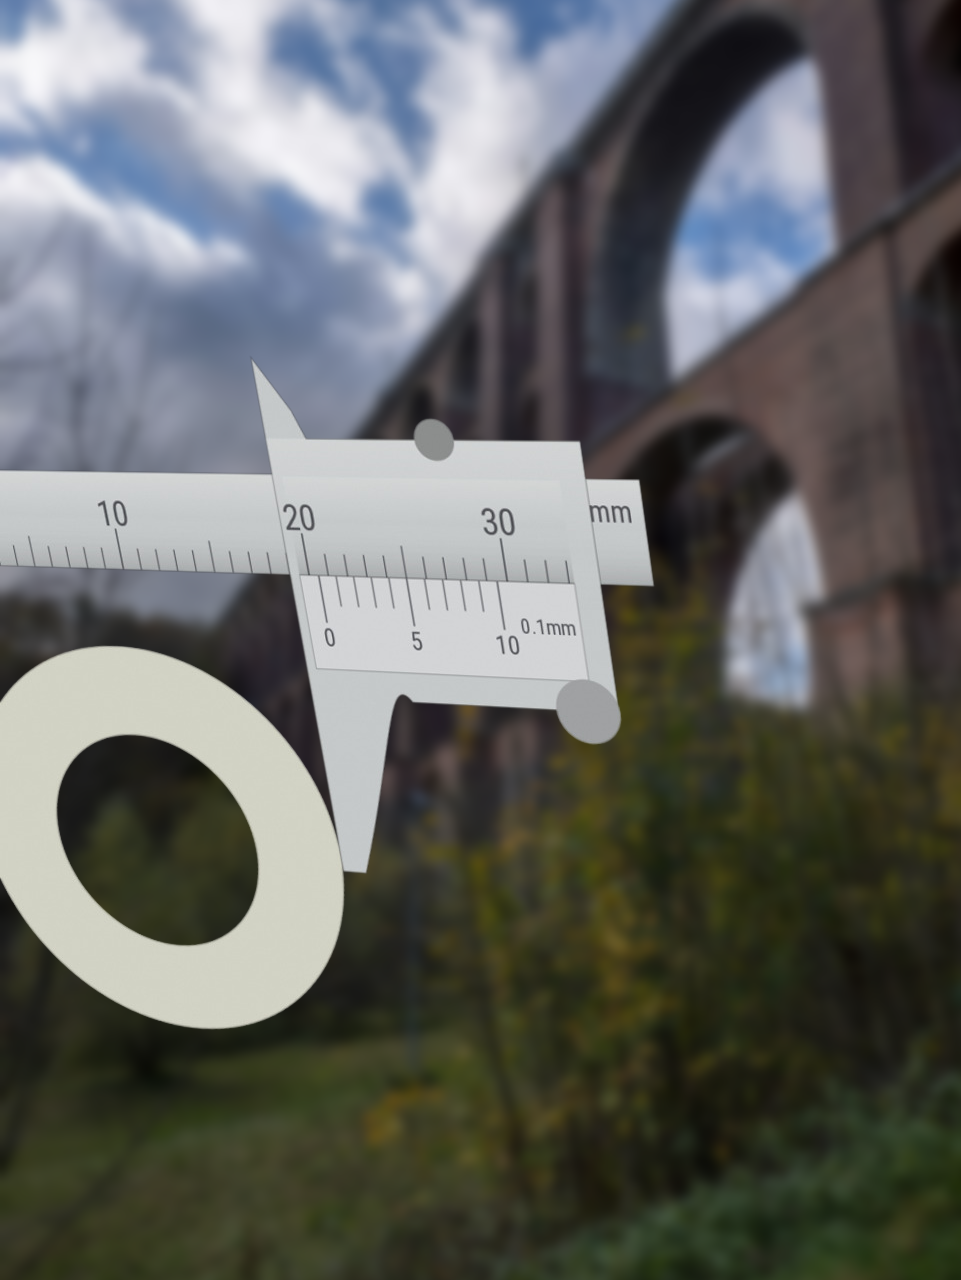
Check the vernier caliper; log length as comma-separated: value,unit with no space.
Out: 20.5,mm
